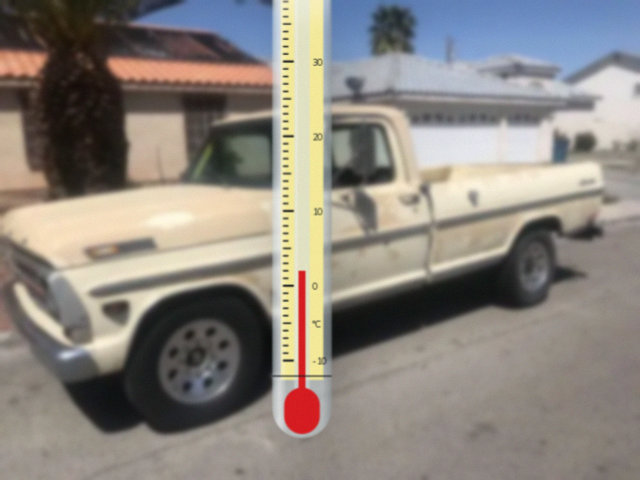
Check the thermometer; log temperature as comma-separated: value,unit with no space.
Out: 2,°C
